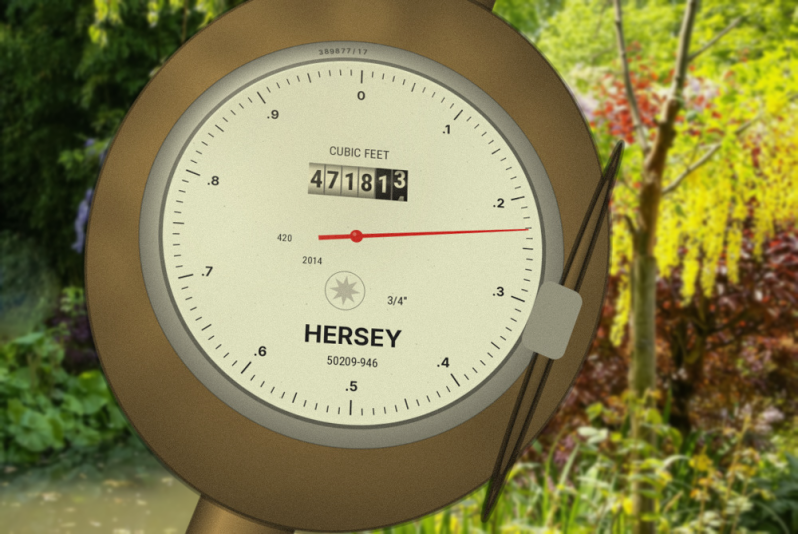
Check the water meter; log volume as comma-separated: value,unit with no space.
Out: 471813.23,ft³
